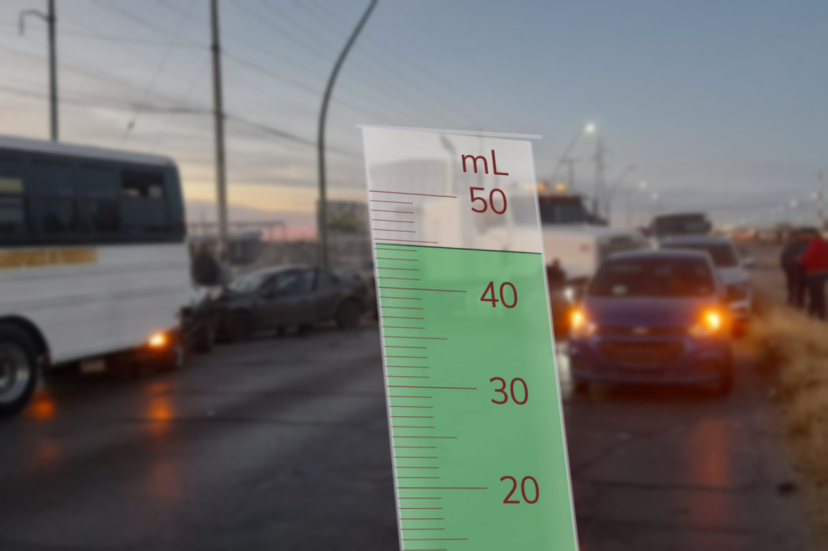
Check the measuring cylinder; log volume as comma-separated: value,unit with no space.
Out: 44.5,mL
